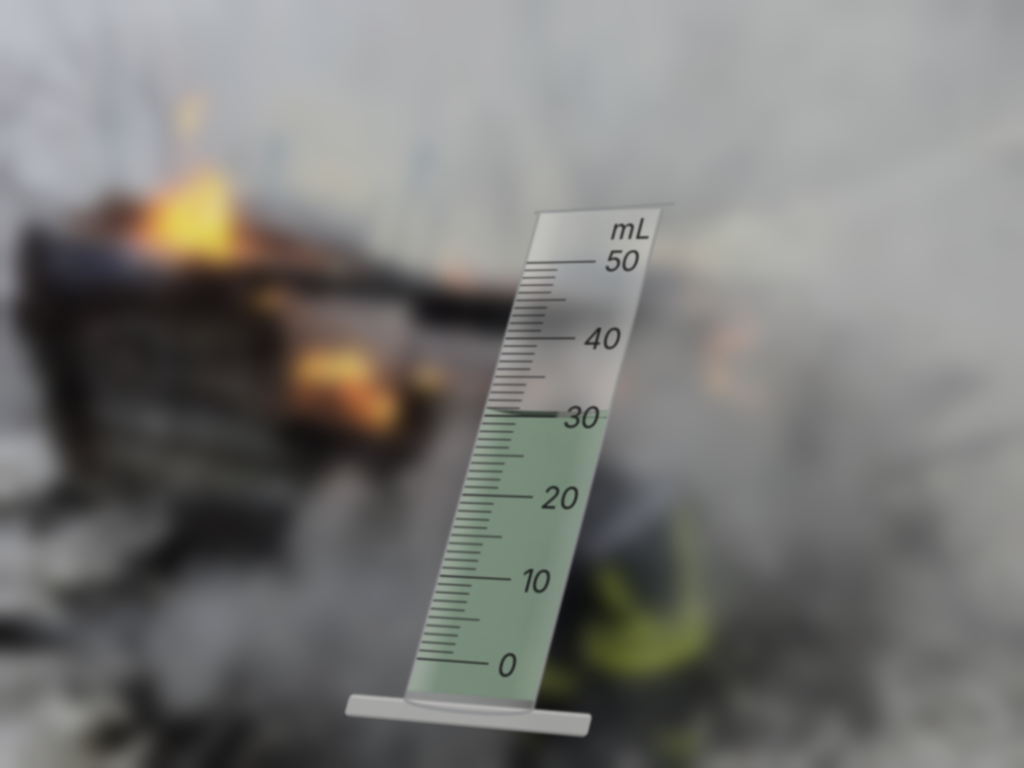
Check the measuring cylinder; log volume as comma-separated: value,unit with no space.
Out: 30,mL
